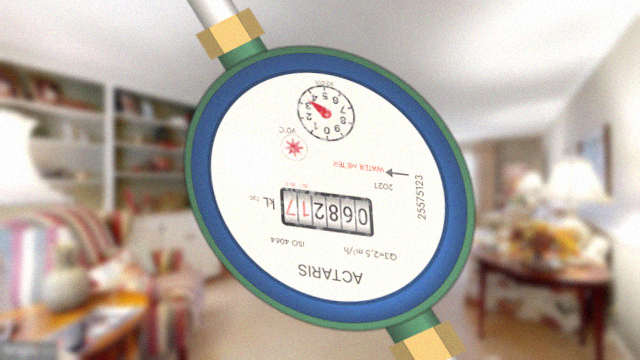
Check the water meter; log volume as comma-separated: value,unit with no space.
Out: 682.173,kL
